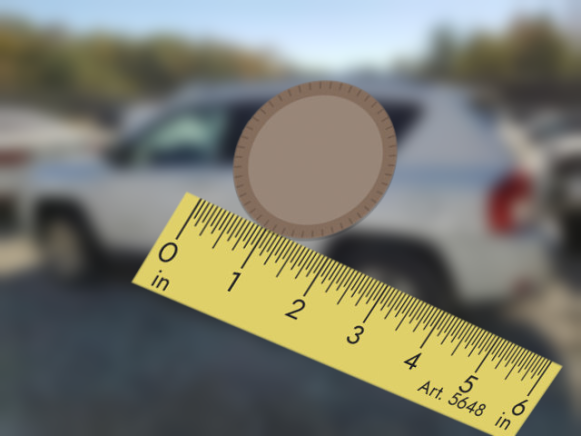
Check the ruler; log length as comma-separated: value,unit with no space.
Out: 2.1875,in
